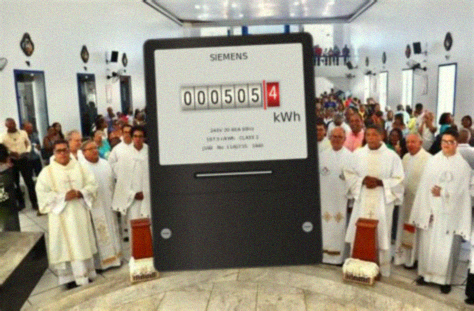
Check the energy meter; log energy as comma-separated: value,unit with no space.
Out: 505.4,kWh
